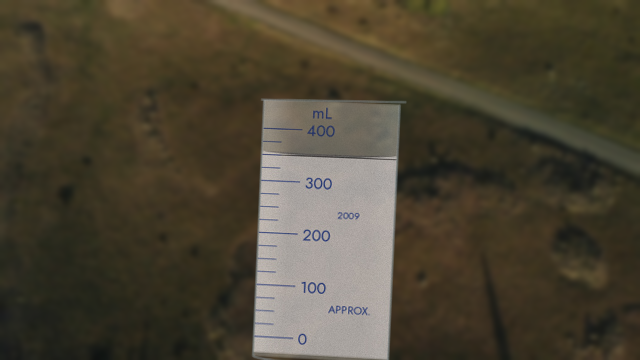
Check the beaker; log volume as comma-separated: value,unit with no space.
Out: 350,mL
